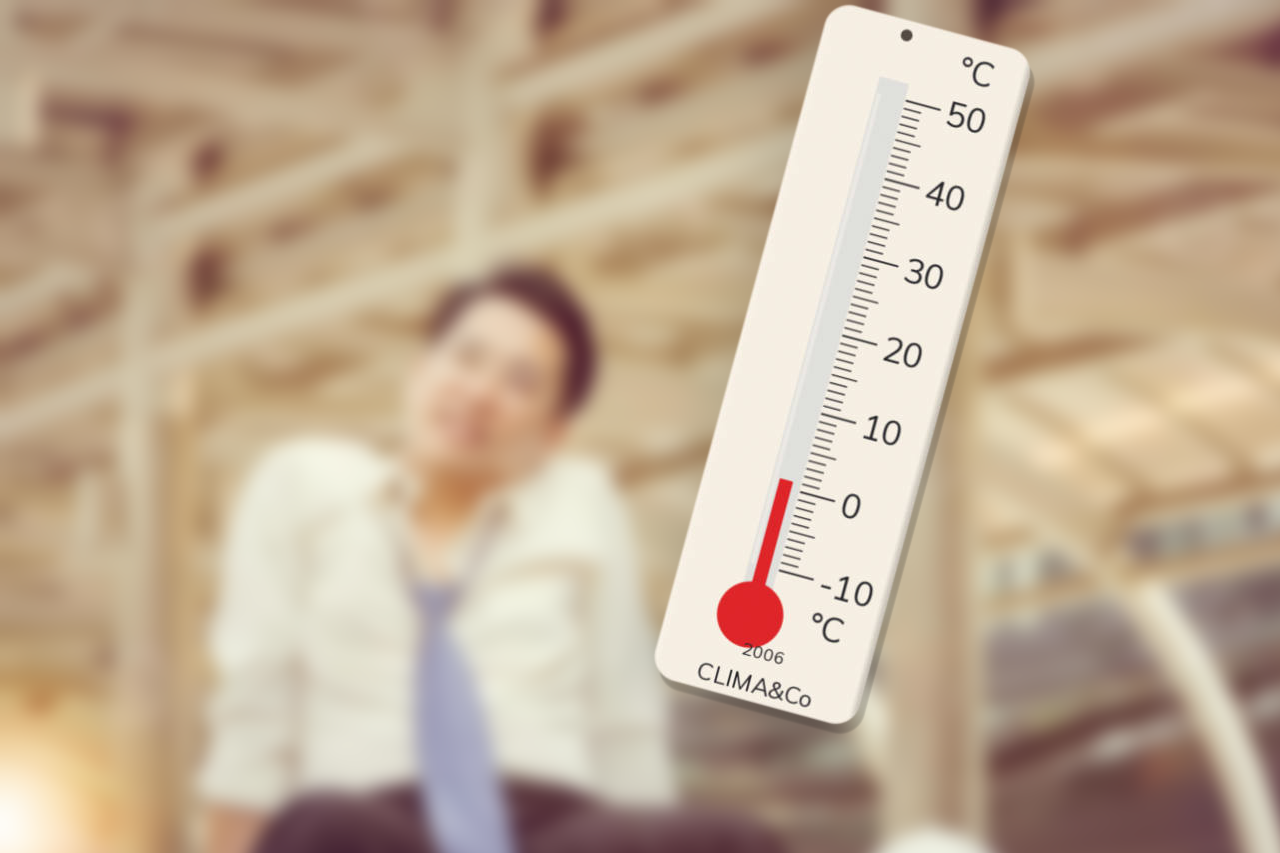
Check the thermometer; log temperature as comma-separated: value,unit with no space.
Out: 1,°C
